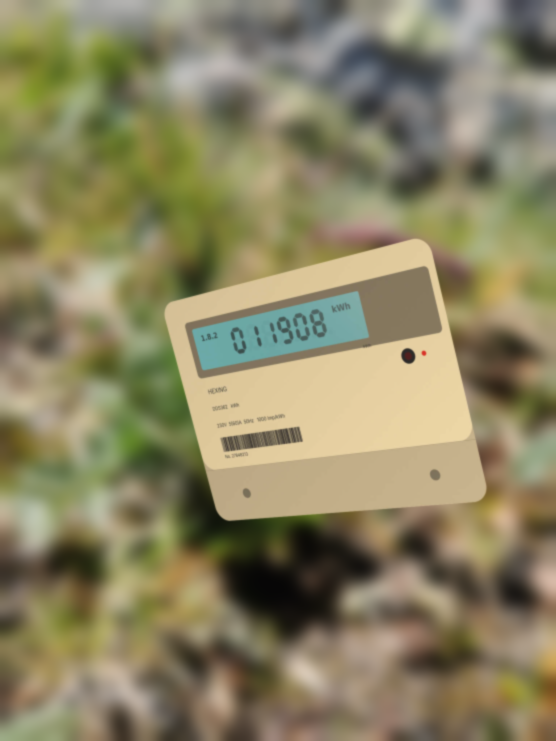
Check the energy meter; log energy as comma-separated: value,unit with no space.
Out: 11908,kWh
